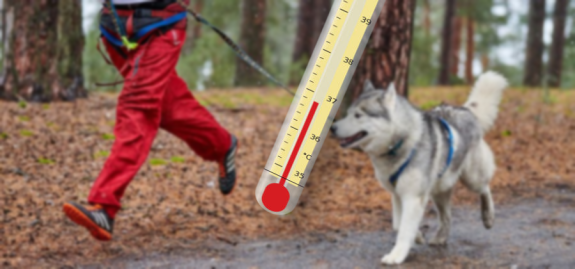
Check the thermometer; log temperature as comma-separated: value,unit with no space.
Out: 36.8,°C
